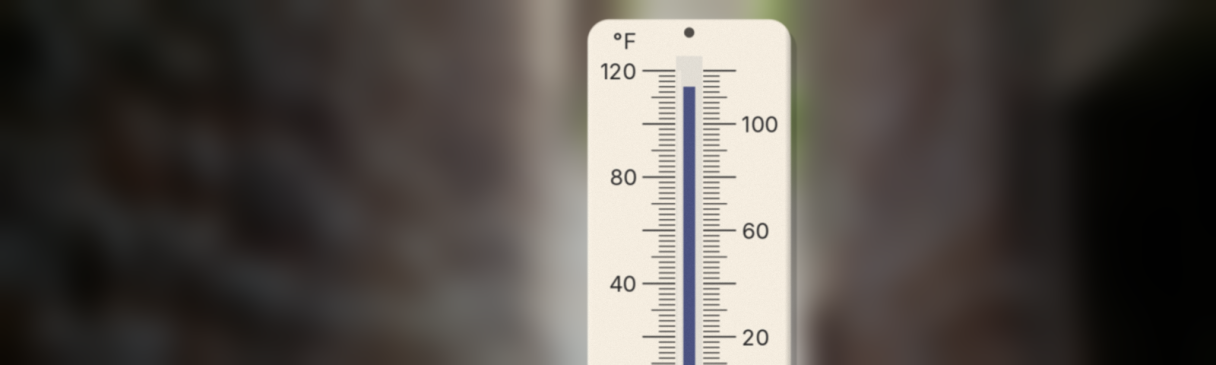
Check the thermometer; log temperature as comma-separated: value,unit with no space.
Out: 114,°F
